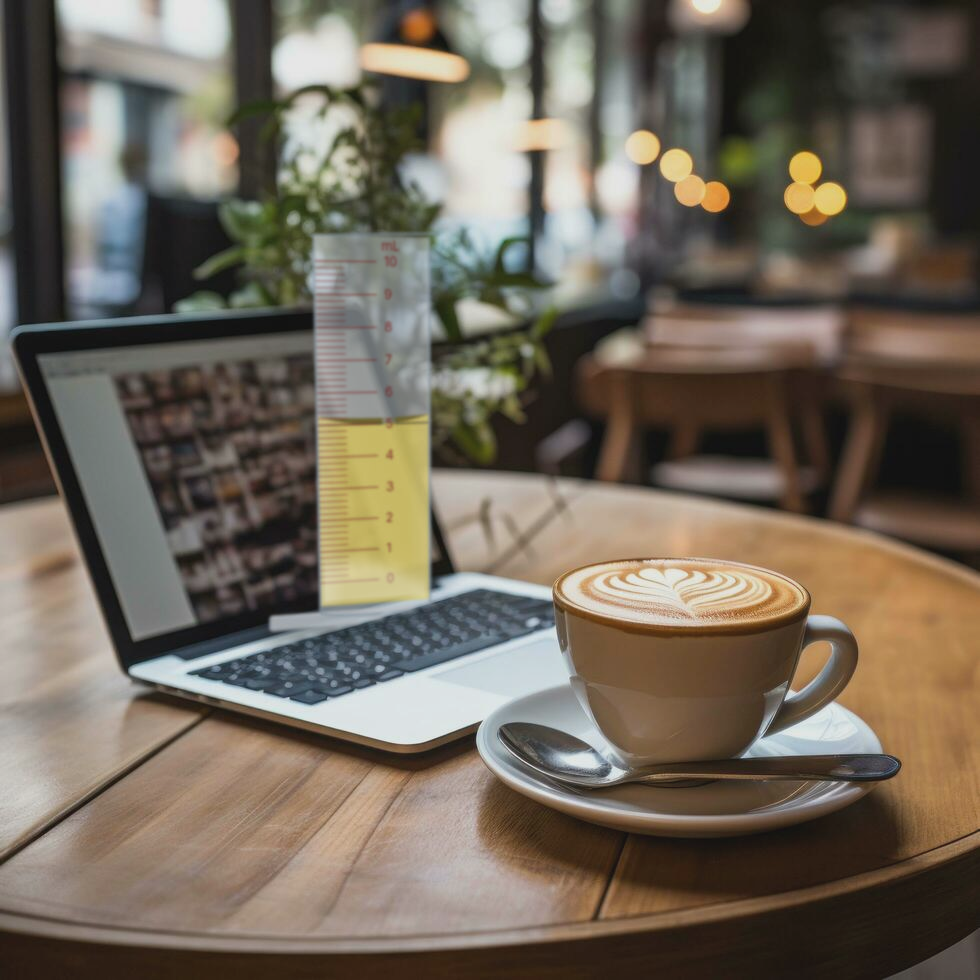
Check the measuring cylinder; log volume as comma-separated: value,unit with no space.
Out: 5,mL
